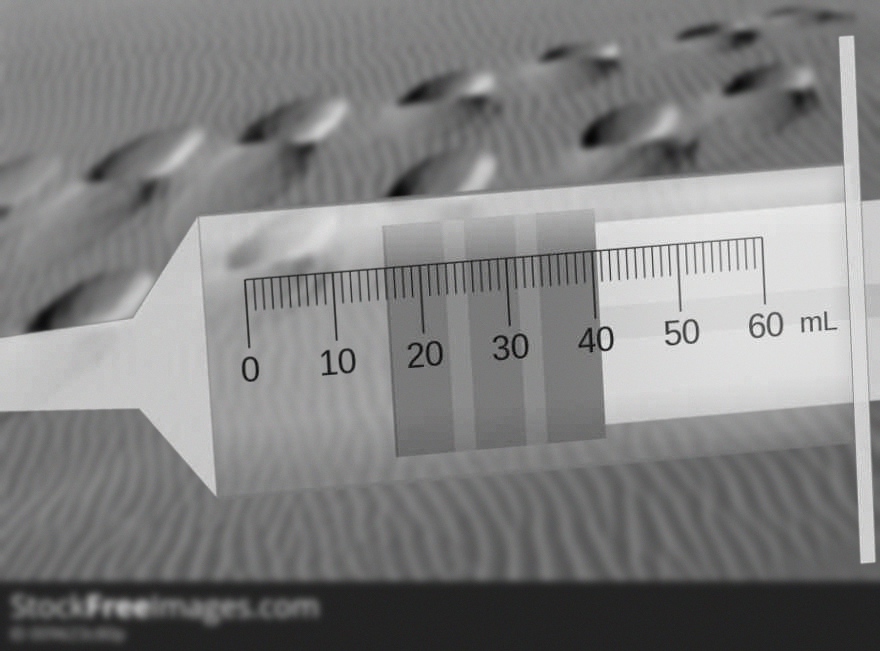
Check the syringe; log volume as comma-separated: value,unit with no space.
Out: 16,mL
